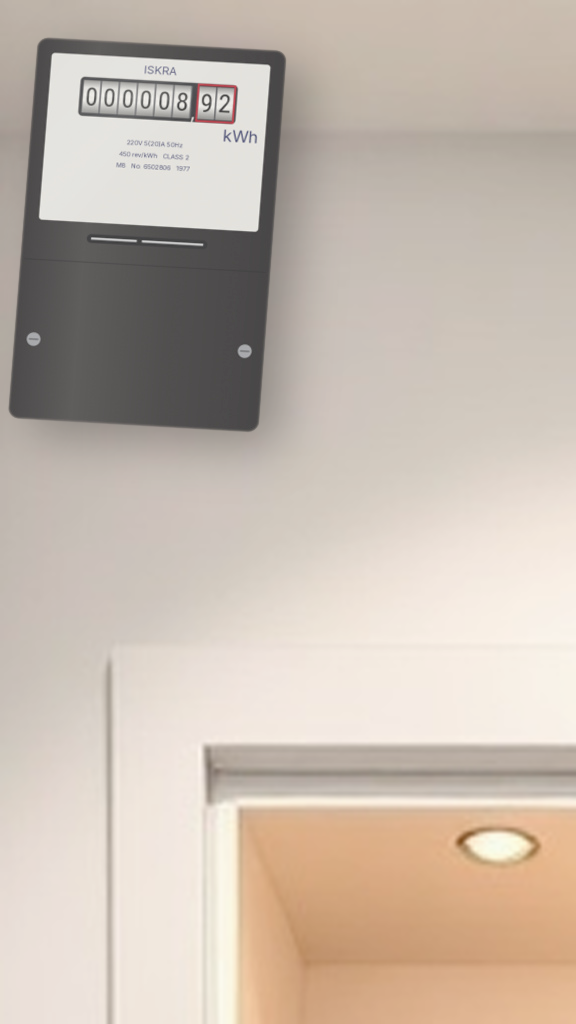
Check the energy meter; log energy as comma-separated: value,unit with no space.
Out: 8.92,kWh
